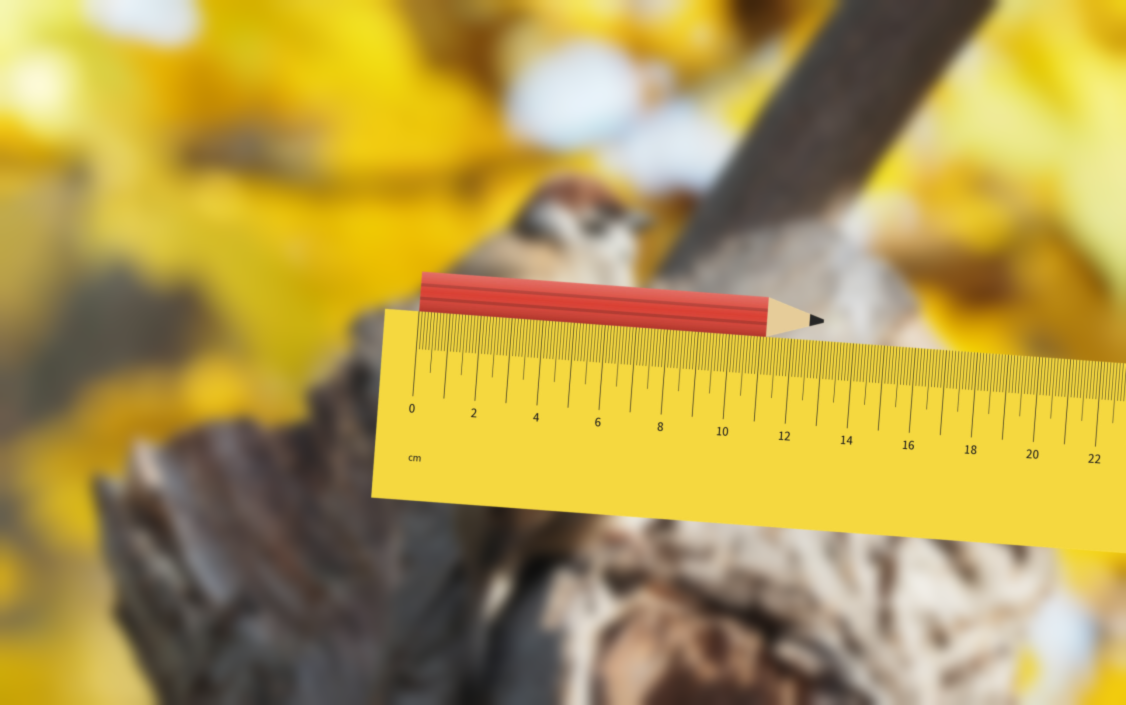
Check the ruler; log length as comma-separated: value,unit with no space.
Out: 13,cm
